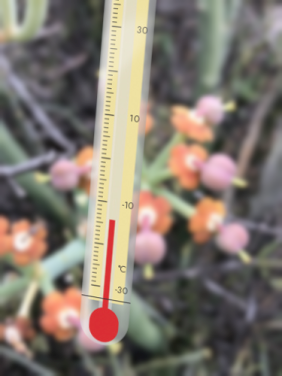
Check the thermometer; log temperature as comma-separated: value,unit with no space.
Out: -14,°C
